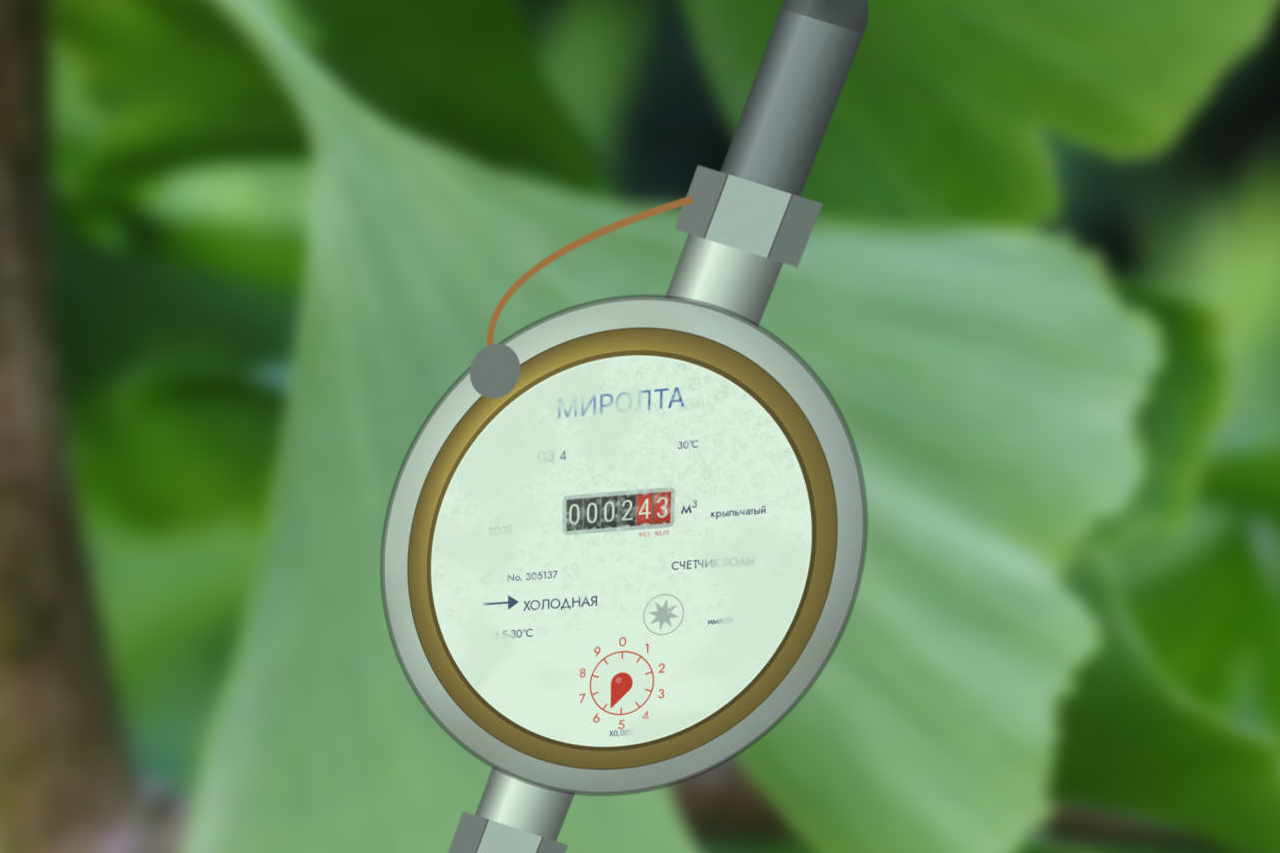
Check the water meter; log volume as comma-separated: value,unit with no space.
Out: 2.435,m³
